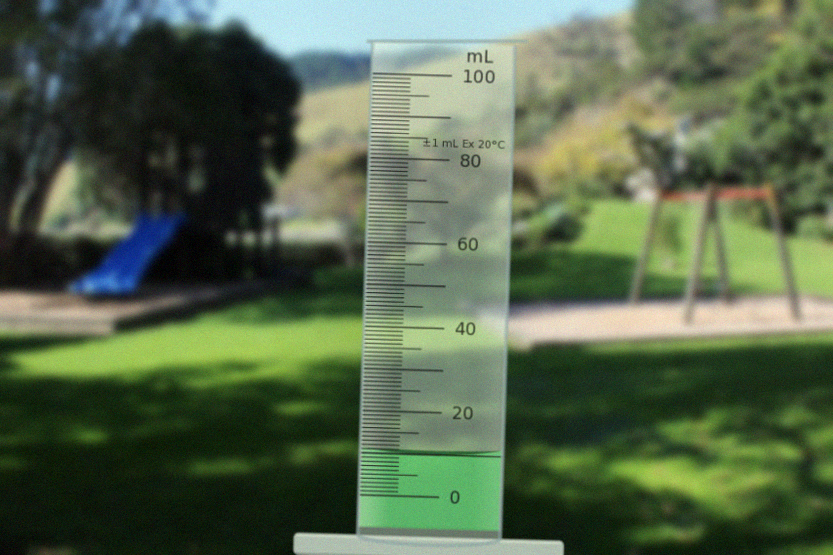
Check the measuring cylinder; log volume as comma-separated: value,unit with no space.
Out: 10,mL
